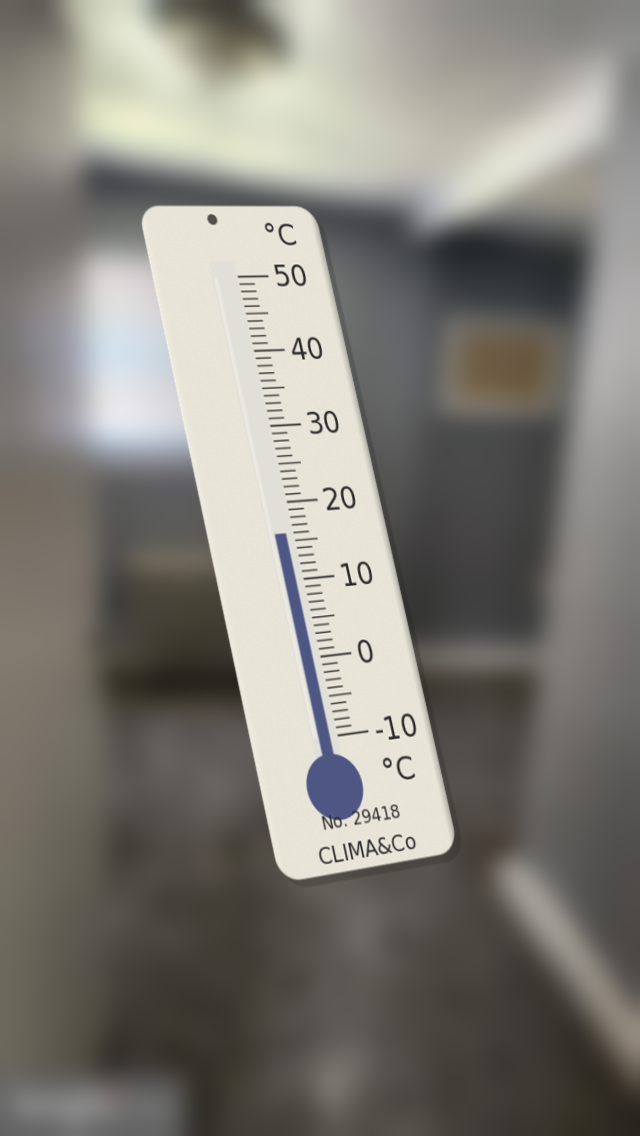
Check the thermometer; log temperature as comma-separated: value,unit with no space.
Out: 16,°C
